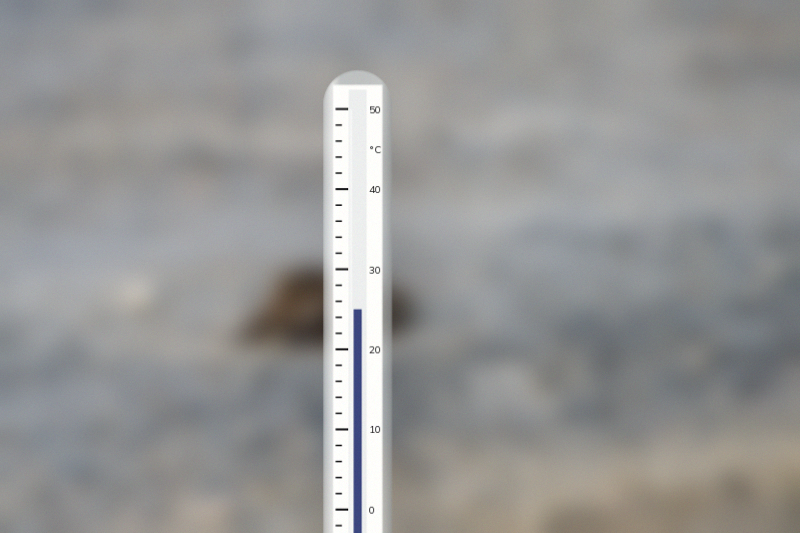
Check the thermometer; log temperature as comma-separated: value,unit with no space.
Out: 25,°C
